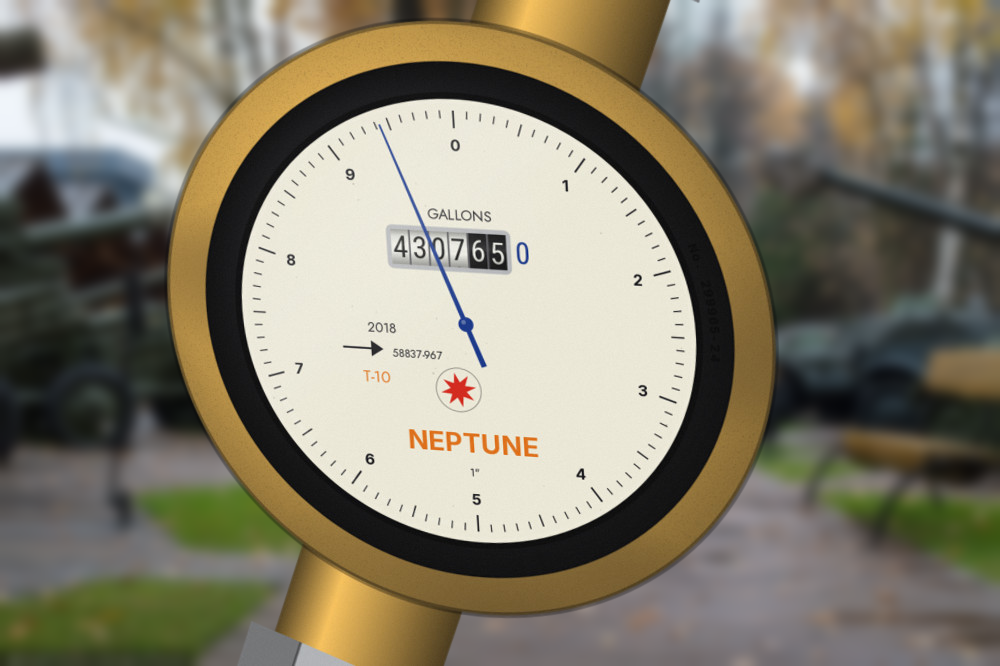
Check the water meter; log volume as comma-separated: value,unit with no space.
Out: 4307649.4,gal
